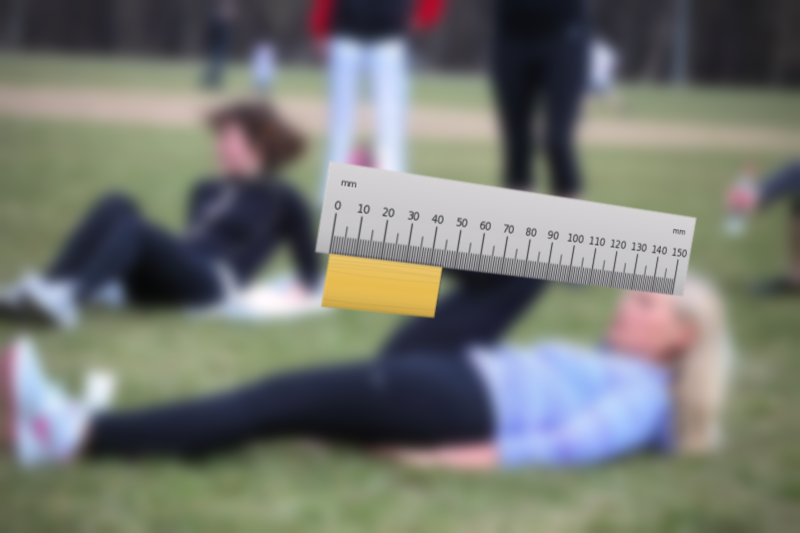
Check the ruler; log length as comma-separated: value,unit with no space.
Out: 45,mm
